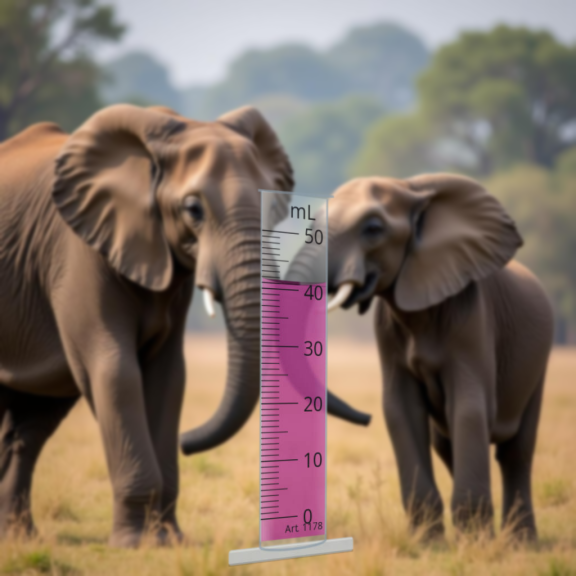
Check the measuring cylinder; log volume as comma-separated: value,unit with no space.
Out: 41,mL
